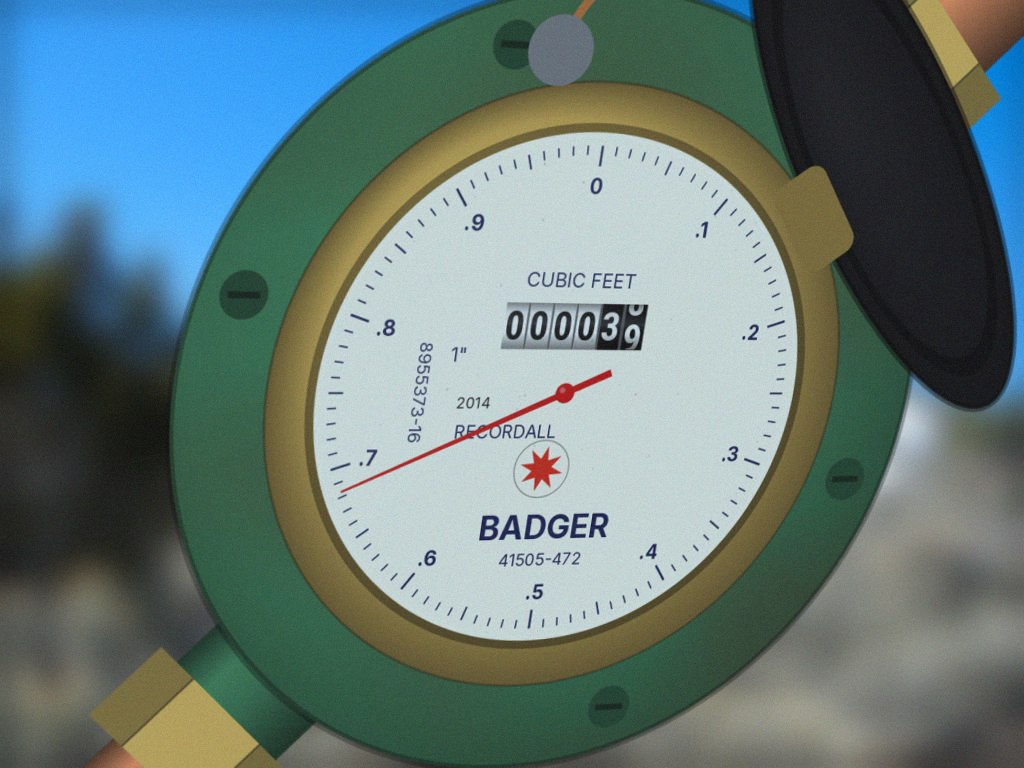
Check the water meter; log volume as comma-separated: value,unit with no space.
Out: 38.68,ft³
